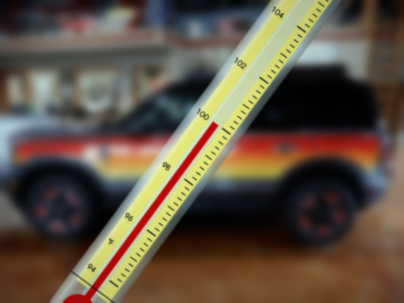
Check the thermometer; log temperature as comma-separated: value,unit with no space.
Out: 100,°F
